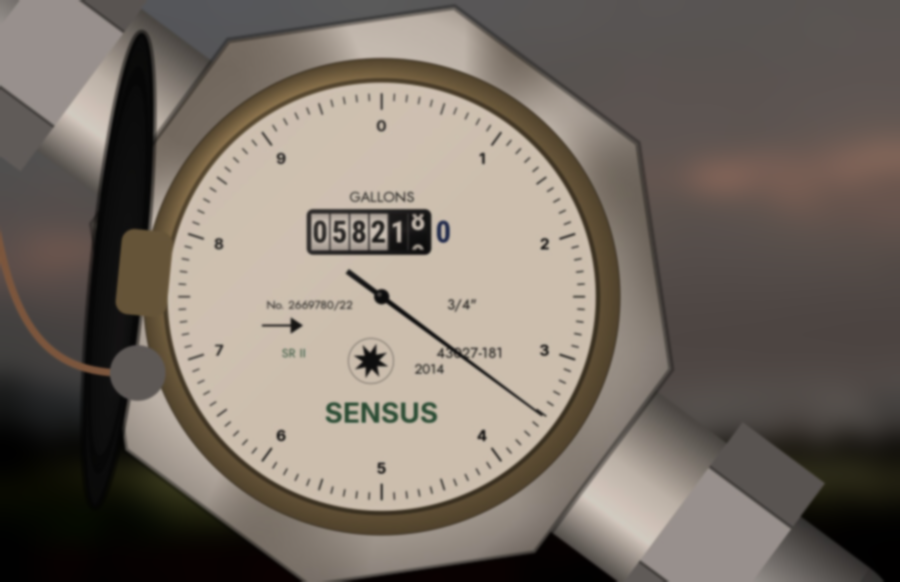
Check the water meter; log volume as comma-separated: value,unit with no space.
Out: 582183.5,gal
